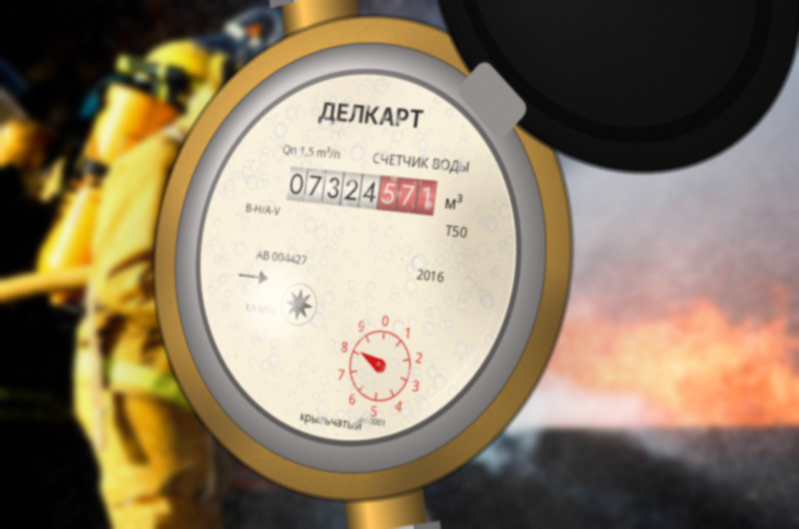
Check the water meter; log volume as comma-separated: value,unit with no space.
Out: 7324.5718,m³
